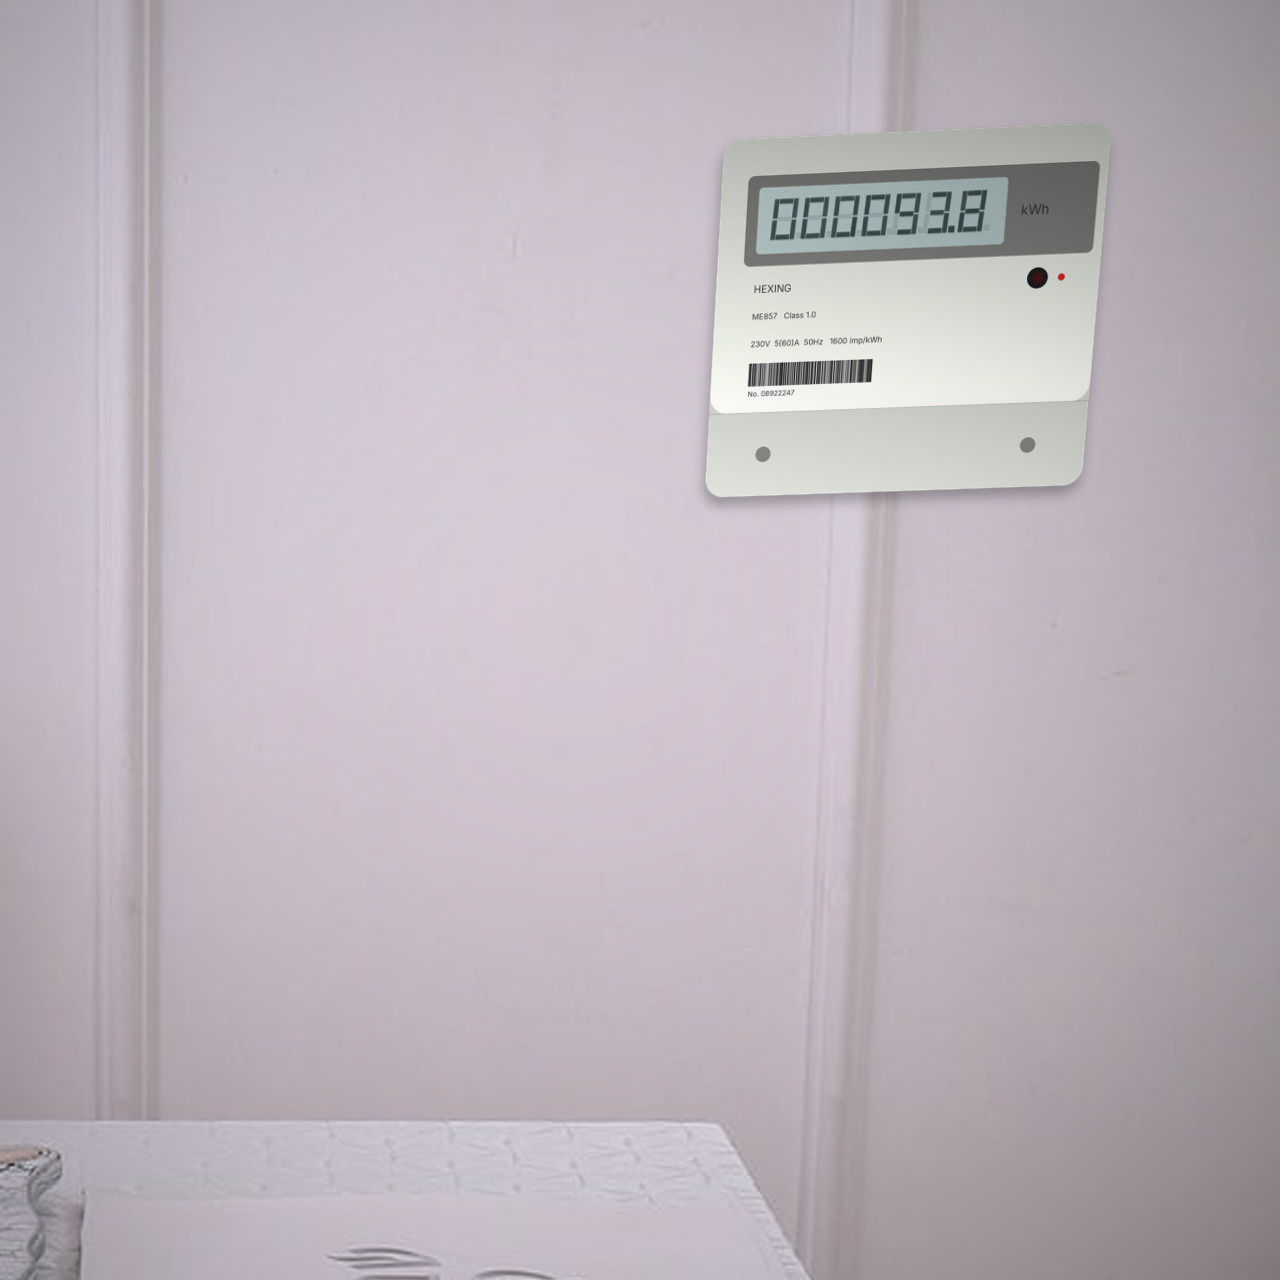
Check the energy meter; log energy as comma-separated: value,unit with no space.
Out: 93.8,kWh
